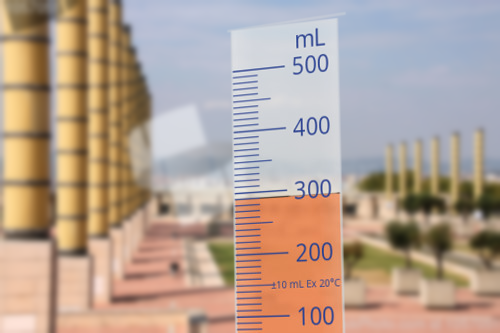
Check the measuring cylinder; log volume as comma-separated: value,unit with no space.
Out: 290,mL
